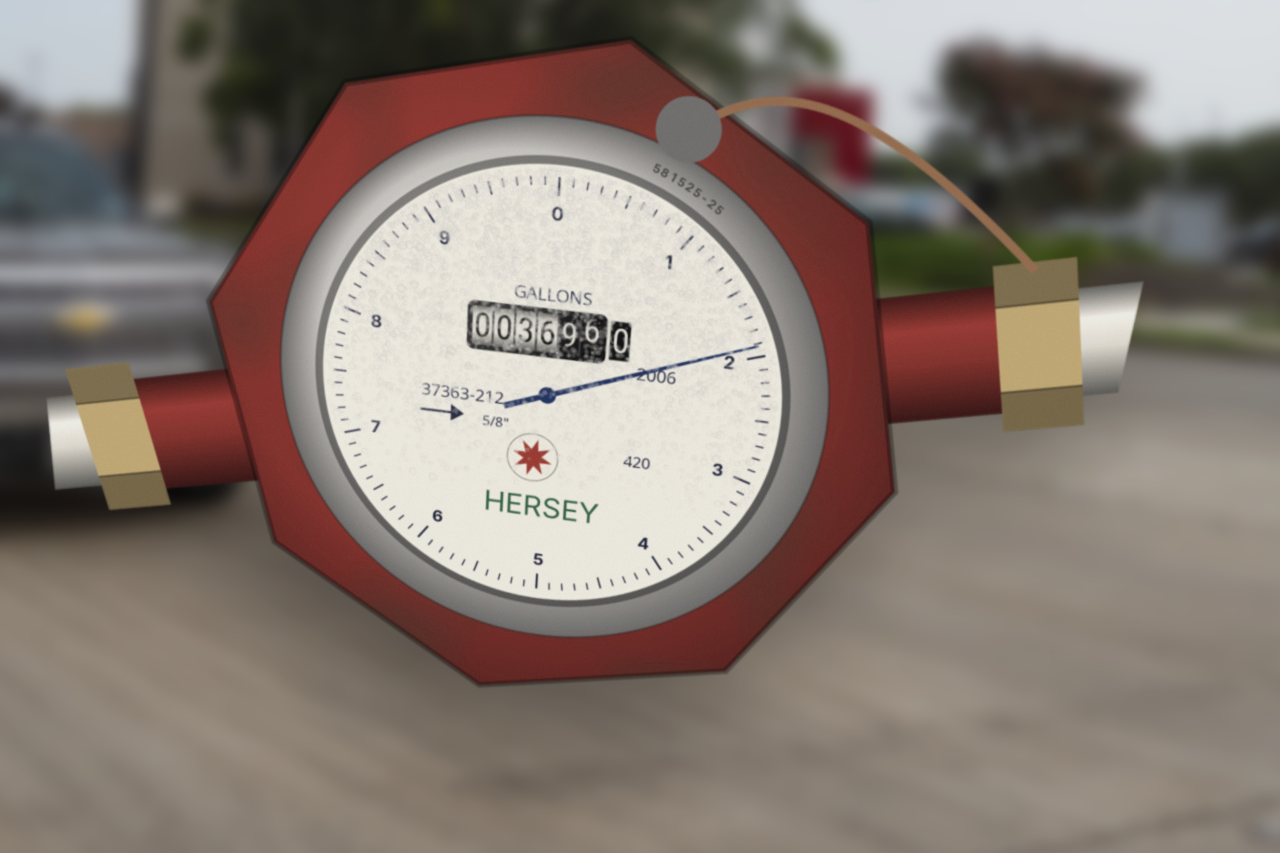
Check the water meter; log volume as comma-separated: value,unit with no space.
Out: 36961.9,gal
